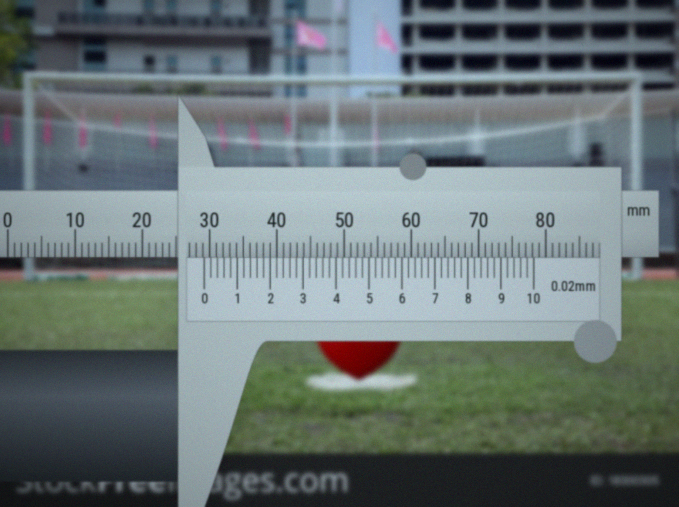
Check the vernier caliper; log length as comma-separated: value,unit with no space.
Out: 29.2,mm
